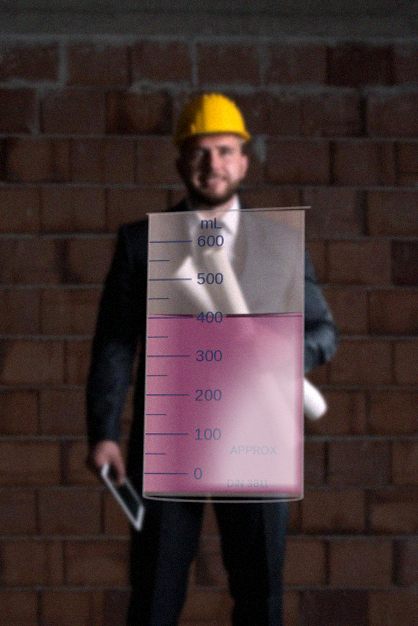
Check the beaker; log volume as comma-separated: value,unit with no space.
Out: 400,mL
